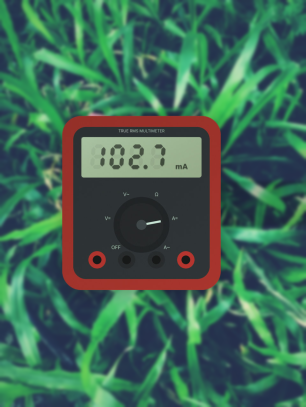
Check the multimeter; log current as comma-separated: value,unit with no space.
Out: 102.7,mA
